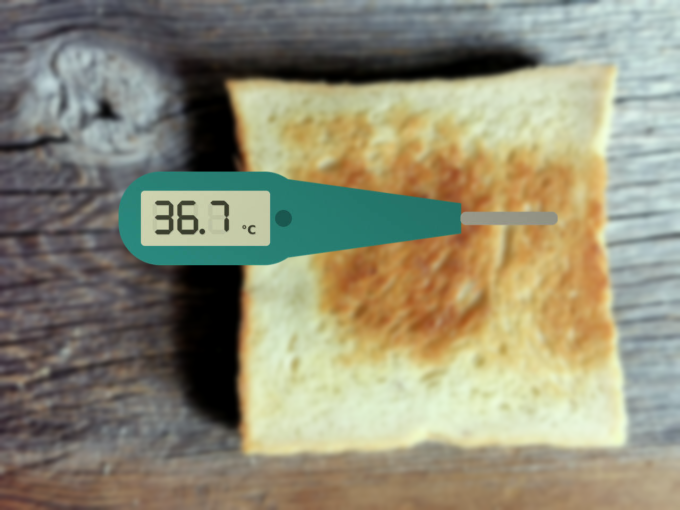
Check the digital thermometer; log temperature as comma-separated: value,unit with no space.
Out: 36.7,°C
